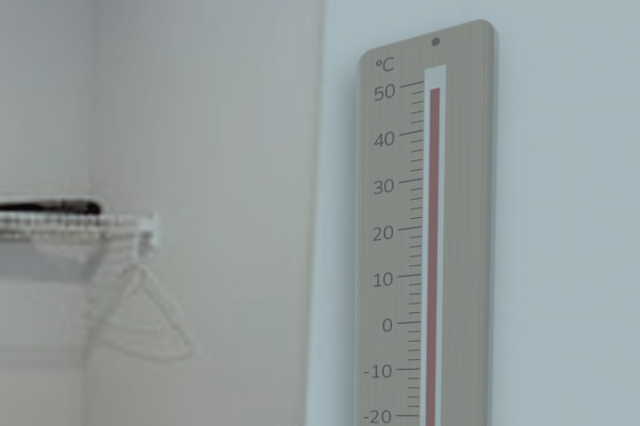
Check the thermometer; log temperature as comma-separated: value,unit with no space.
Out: 48,°C
